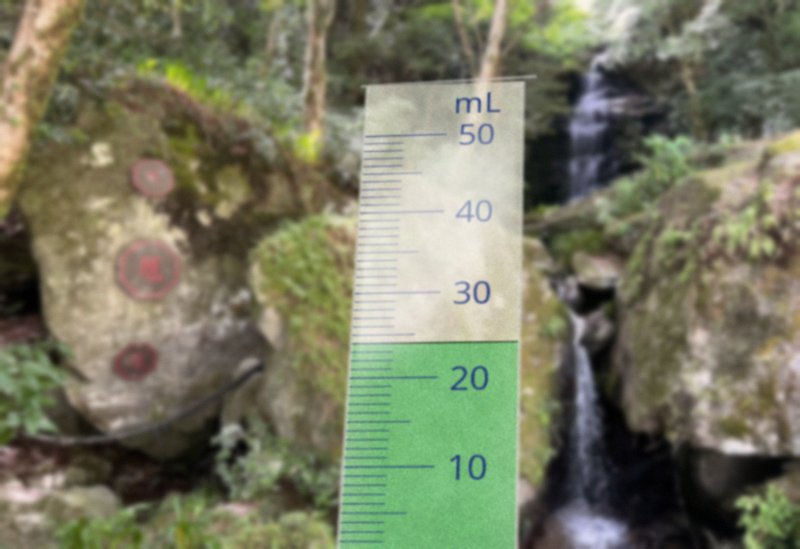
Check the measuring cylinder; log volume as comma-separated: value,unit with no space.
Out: 24,mL
